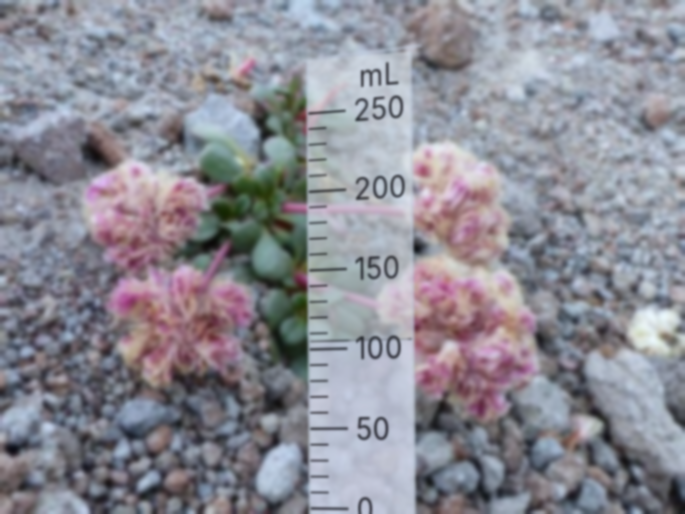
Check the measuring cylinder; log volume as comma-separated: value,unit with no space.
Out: 105,mL
